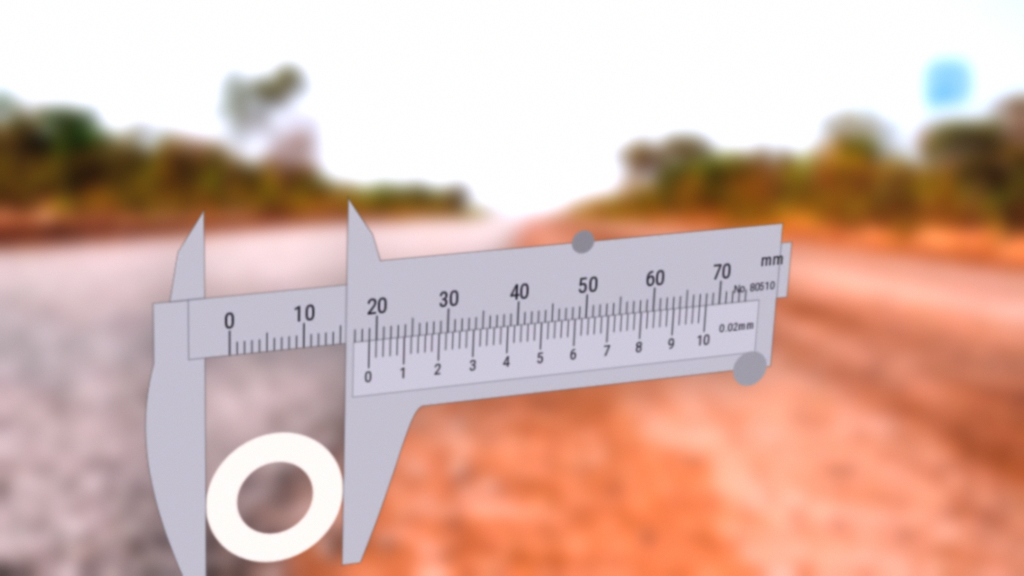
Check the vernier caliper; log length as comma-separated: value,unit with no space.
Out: 19.0,mm
